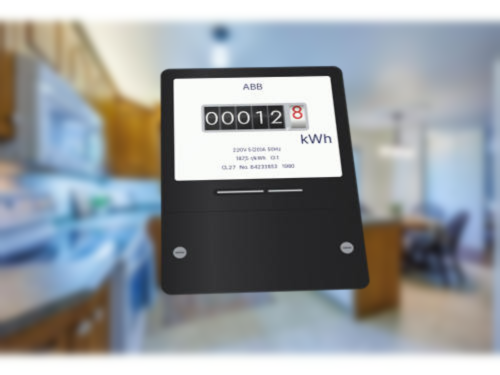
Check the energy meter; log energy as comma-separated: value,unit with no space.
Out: 12.8,kWh
